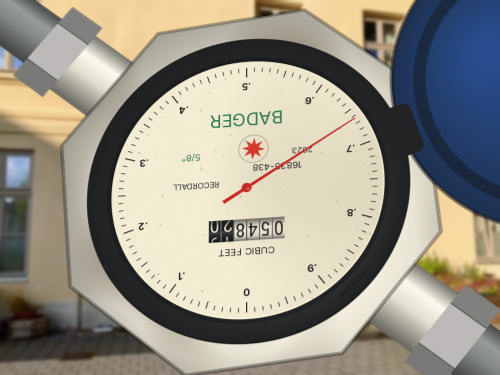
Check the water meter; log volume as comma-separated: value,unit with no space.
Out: 54819.66,ft³
